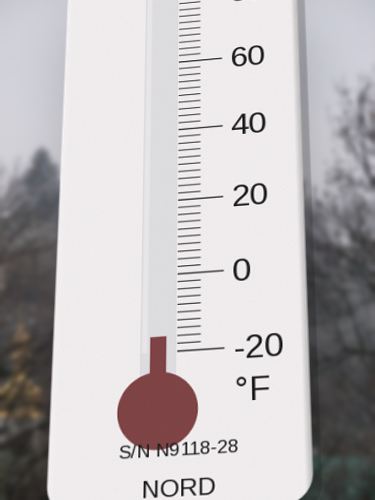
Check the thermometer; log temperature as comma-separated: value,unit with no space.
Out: -16,°F
